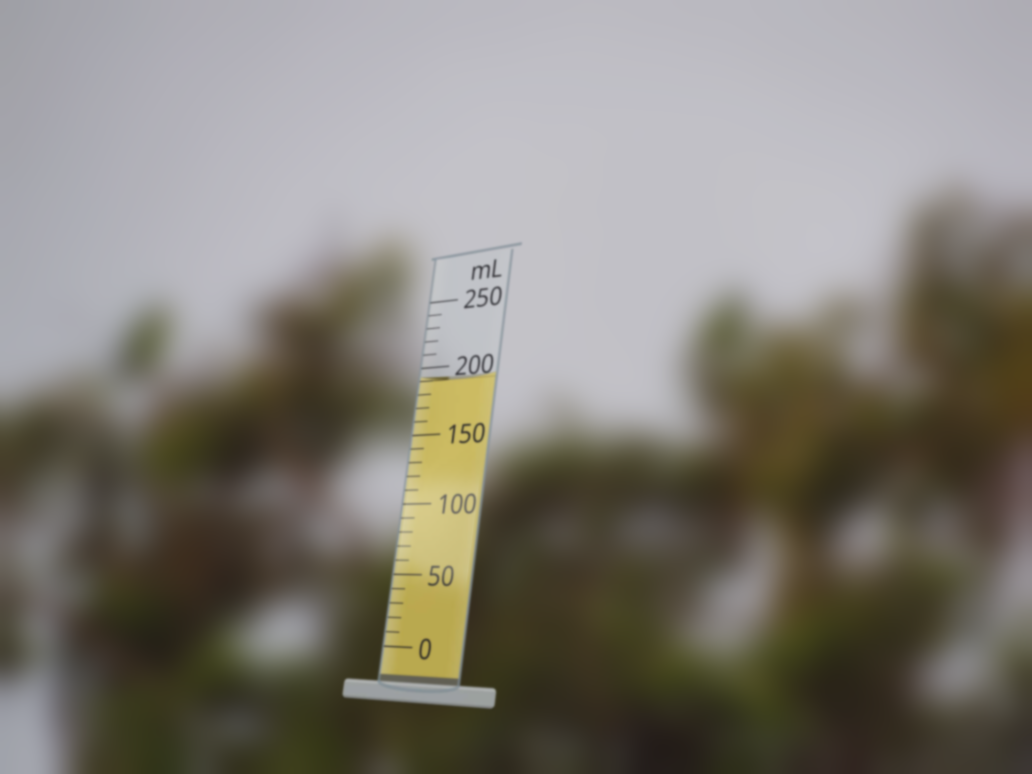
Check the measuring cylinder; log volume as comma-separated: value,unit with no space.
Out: 190,mL
